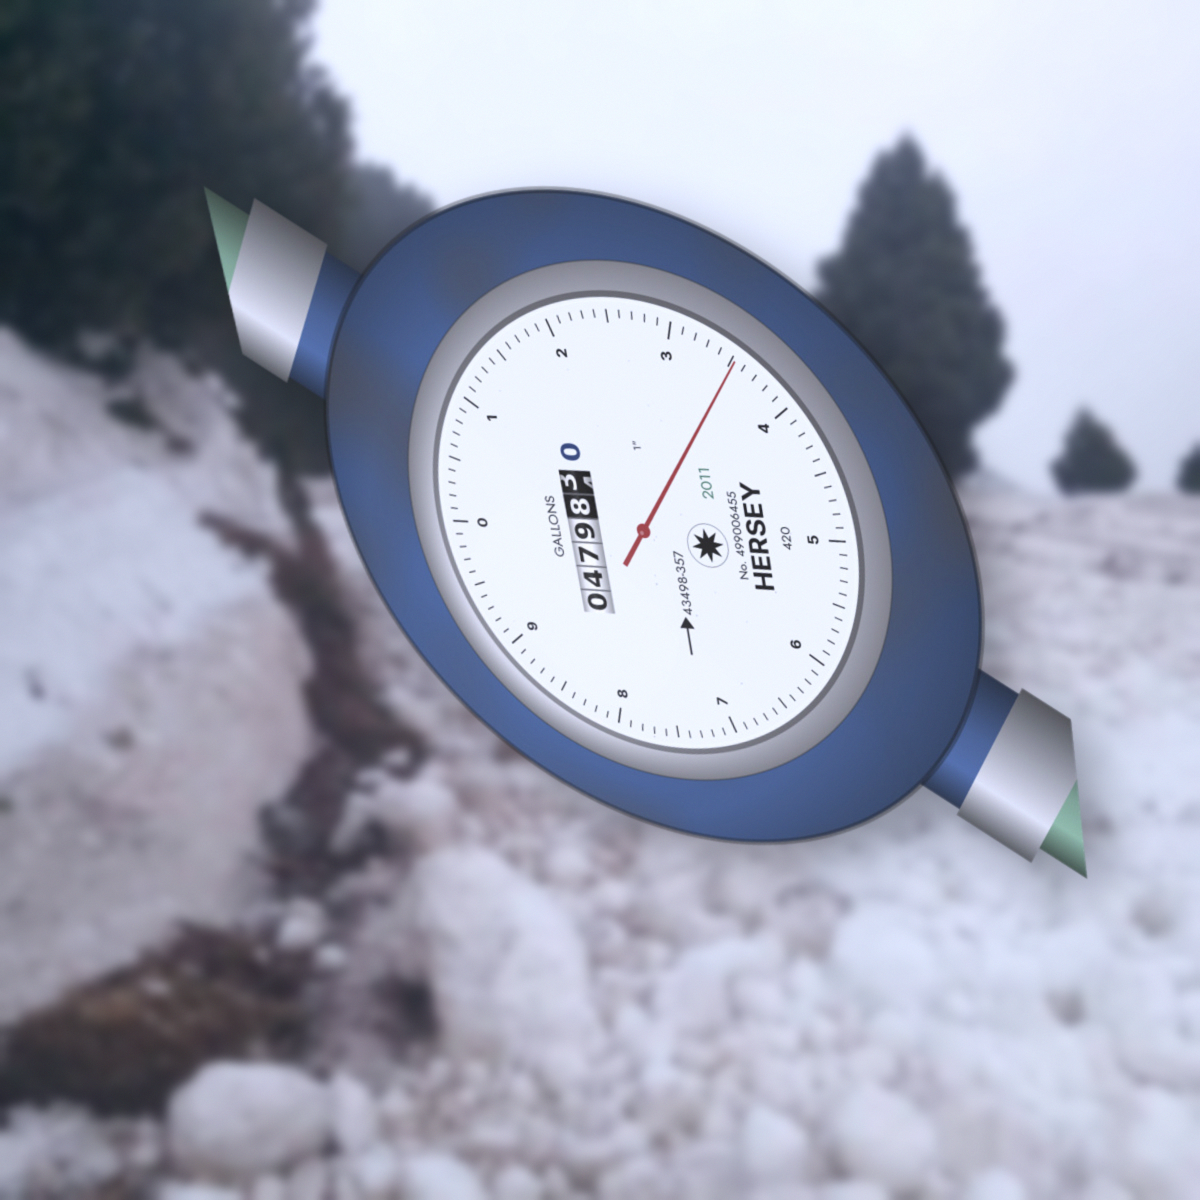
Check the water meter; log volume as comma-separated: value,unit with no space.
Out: 479833.5,gal
